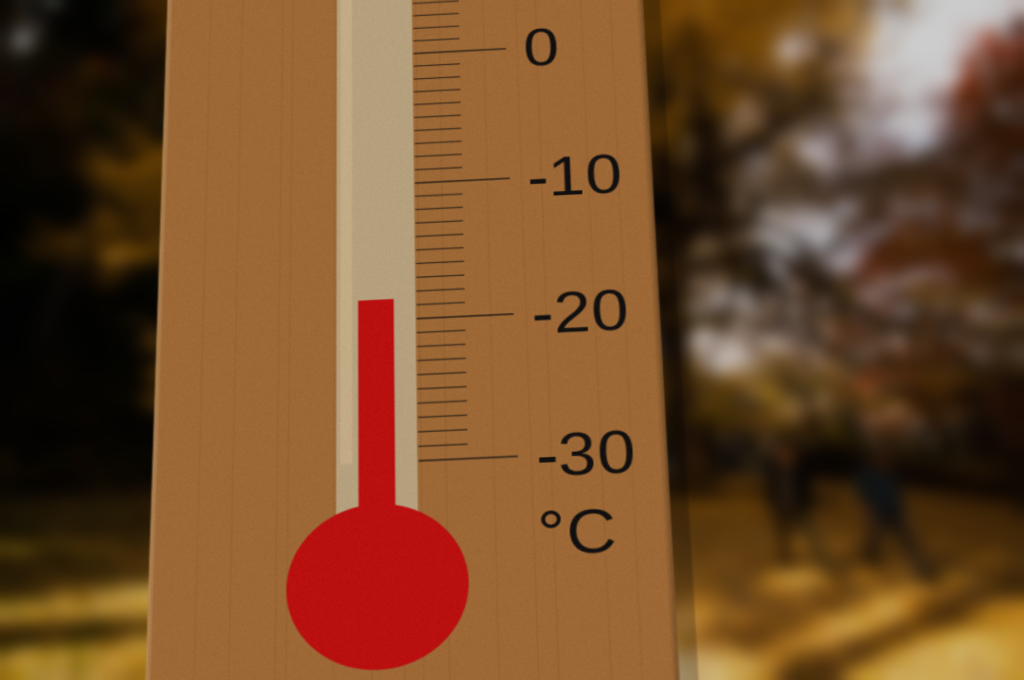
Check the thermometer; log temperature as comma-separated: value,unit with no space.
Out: -18.5,°C
